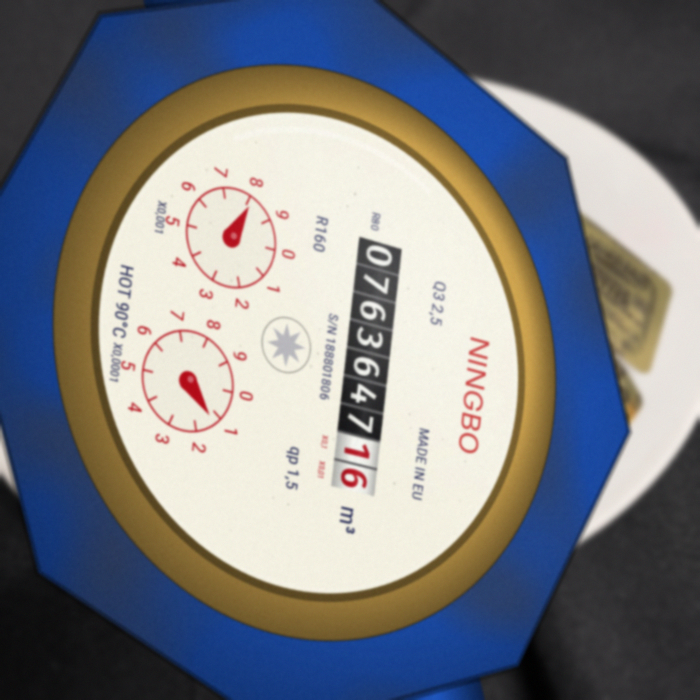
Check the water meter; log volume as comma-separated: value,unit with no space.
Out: 763647.1681,m³
